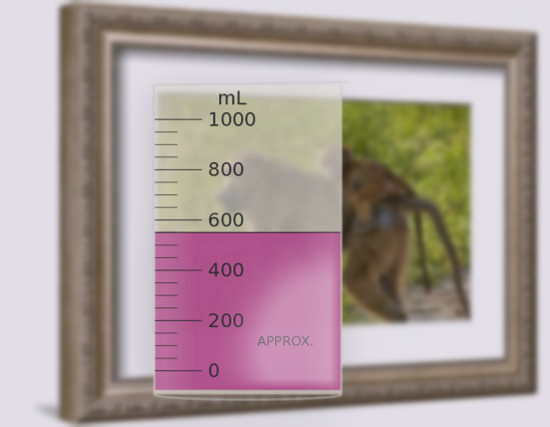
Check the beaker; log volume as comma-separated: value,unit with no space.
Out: 550,mL
